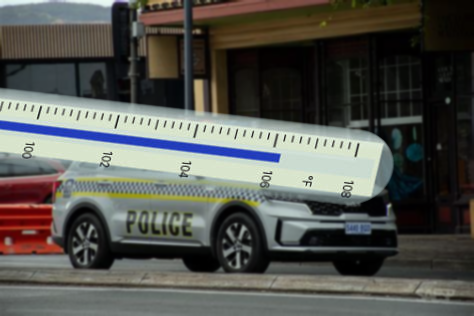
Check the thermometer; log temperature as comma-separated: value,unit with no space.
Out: 106.2,°F
